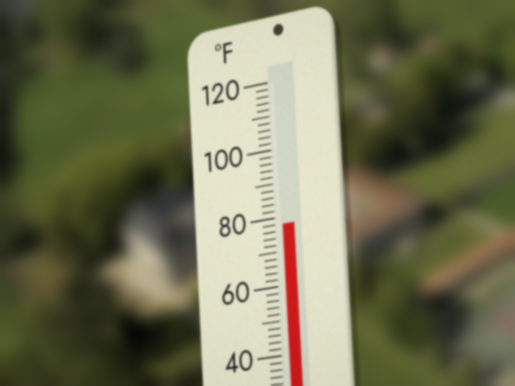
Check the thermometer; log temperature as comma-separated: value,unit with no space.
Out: 78,°F
